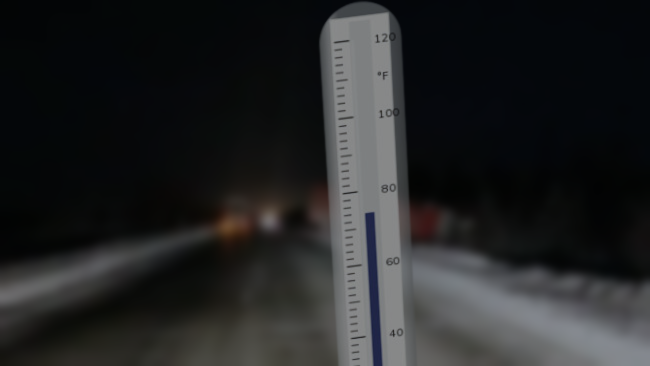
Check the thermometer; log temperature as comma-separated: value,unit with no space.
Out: 74,°F
